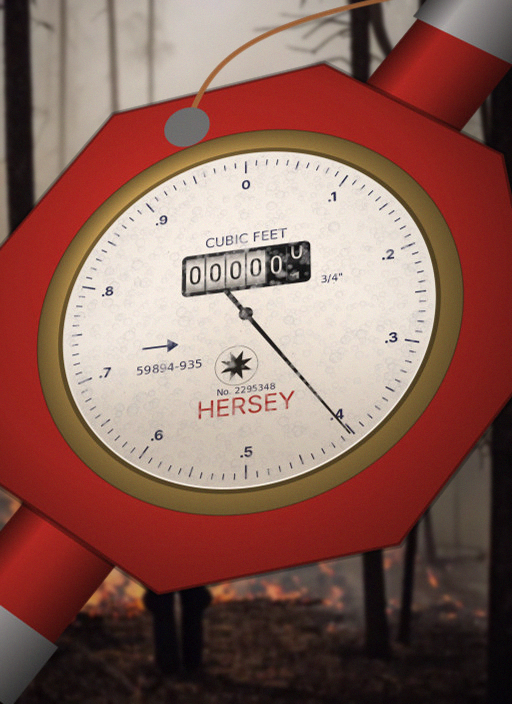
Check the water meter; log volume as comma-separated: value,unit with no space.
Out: 0.40,ft³
